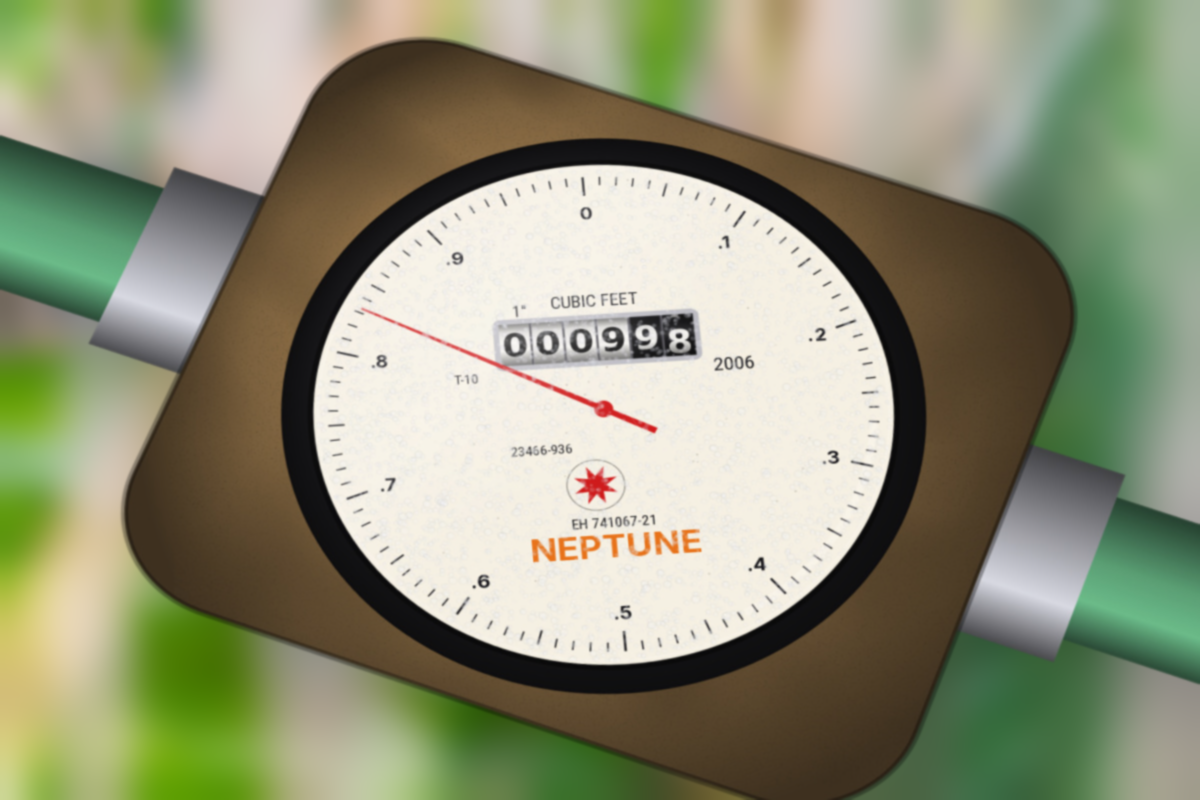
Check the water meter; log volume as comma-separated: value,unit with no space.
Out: 997.83,ft³
